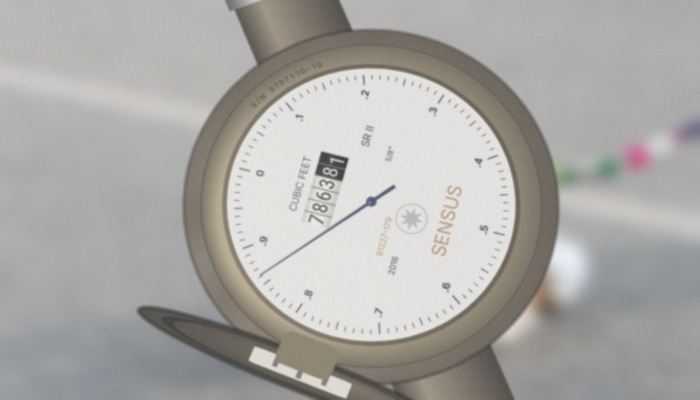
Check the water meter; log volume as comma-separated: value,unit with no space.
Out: 786380.86,ft³
